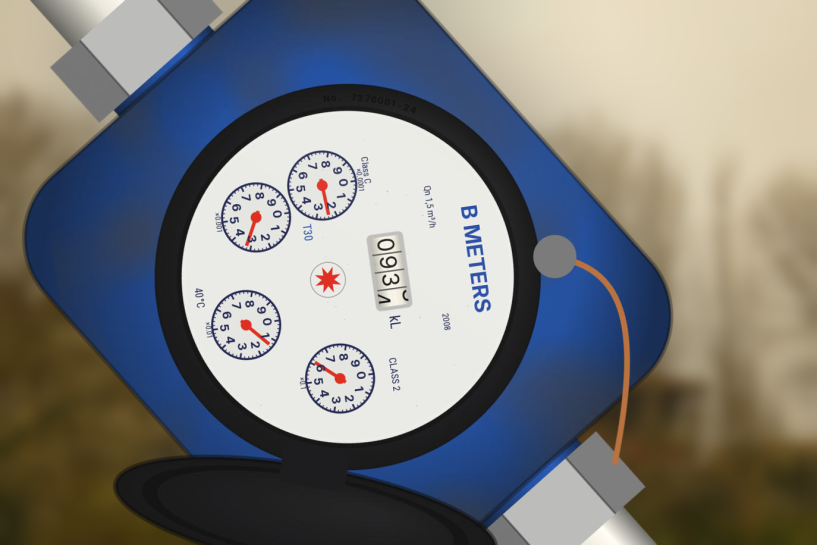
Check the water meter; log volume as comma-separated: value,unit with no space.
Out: 933.6132,kL
